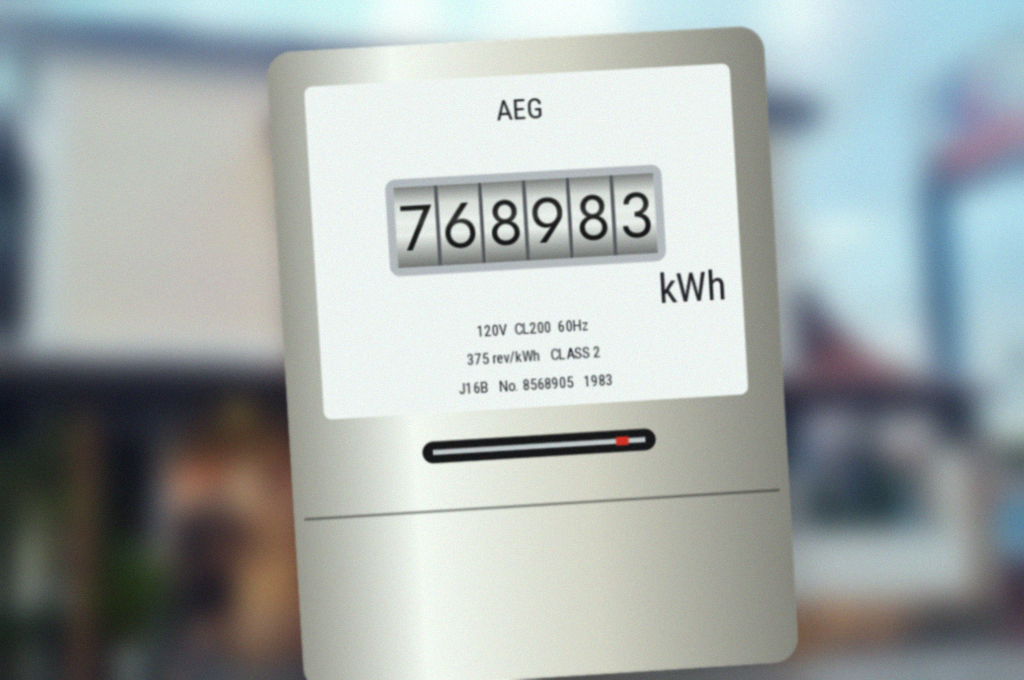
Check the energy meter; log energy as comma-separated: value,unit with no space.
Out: 768983,kWh
